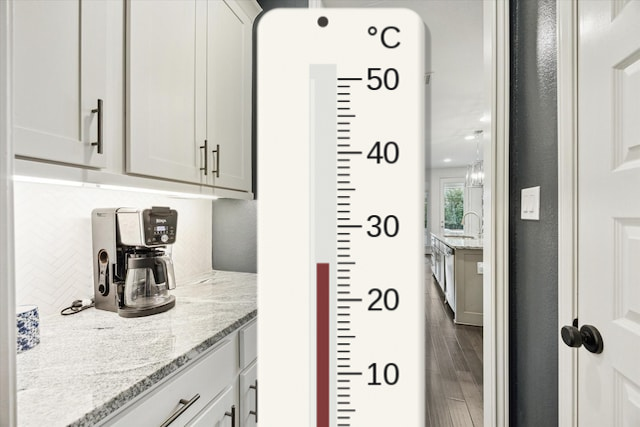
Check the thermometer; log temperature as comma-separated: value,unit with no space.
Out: 25,°C
